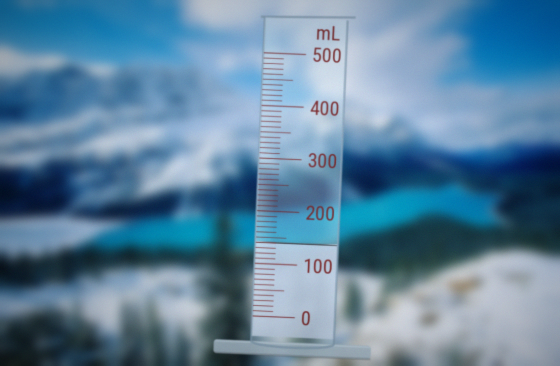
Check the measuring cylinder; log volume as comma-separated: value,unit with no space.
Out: 140,mL
